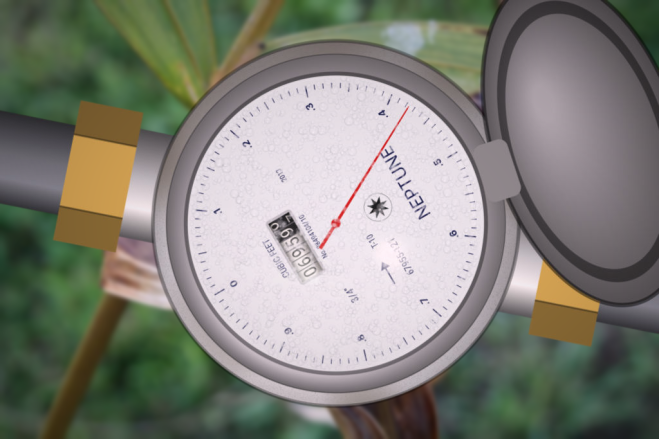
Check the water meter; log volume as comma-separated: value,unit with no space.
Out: 69596.42,ft³
